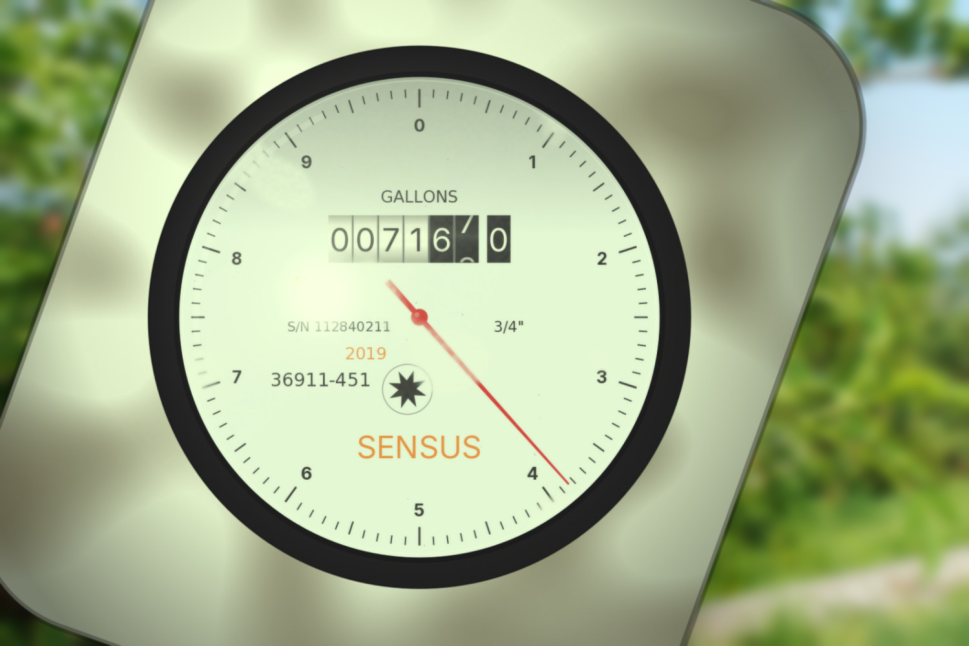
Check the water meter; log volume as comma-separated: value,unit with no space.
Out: 71673.8,gal
